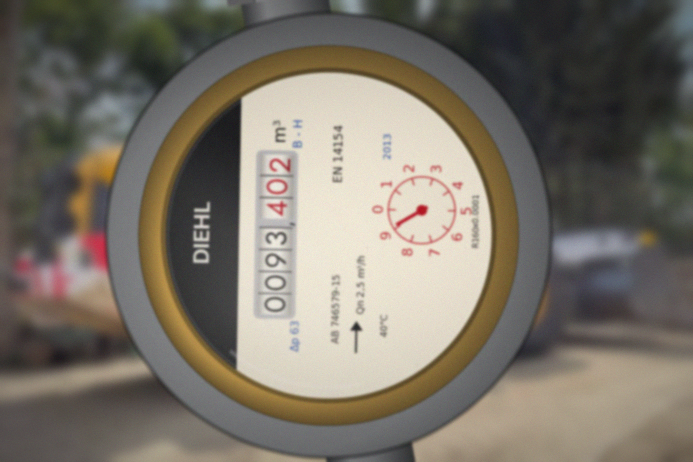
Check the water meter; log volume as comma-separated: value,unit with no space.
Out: 93.4019,m³
